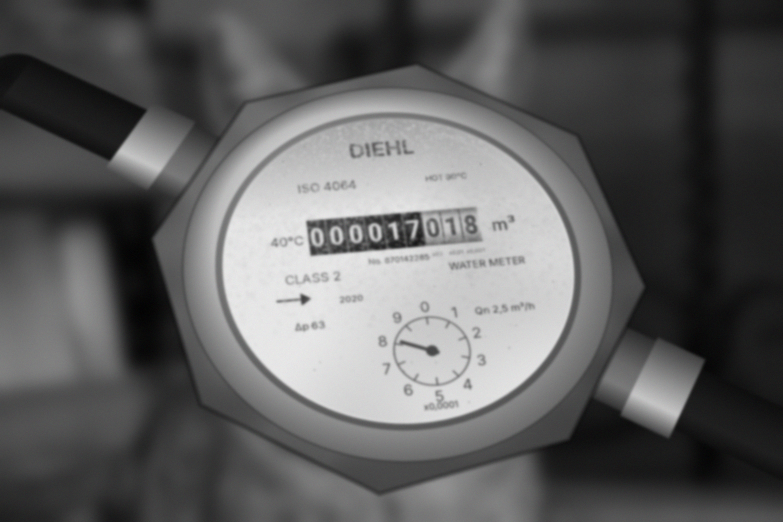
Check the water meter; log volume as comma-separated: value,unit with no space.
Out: 17.0188,m³
